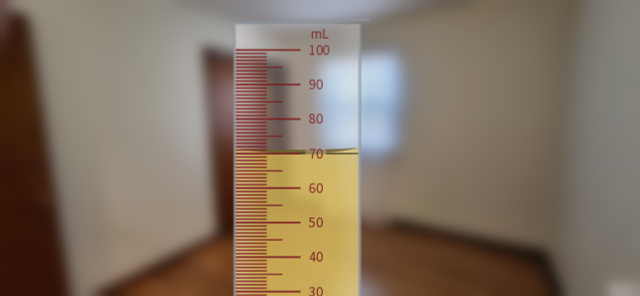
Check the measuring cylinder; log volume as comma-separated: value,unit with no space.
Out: 70,mL
